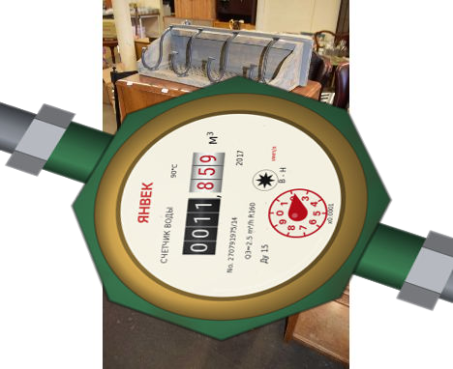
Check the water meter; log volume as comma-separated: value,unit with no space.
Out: 11.8592,m³
